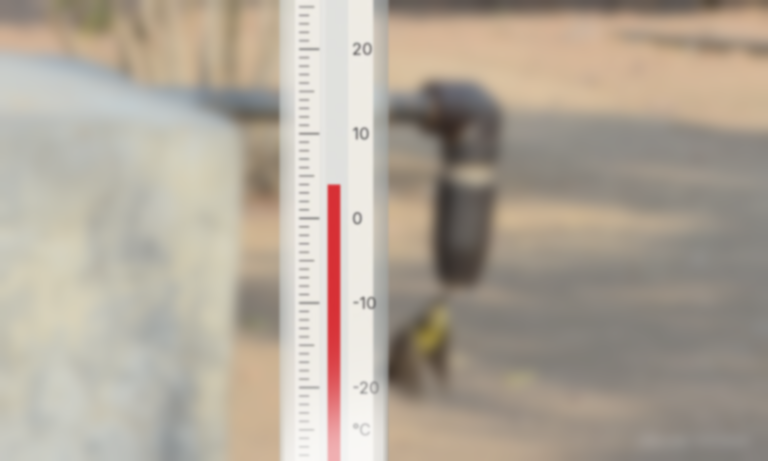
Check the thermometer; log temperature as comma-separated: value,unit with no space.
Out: 4,°C
